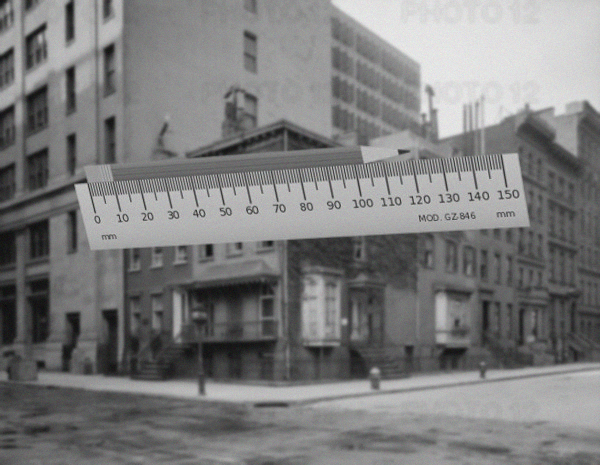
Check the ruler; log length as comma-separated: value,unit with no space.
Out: 120,mm
